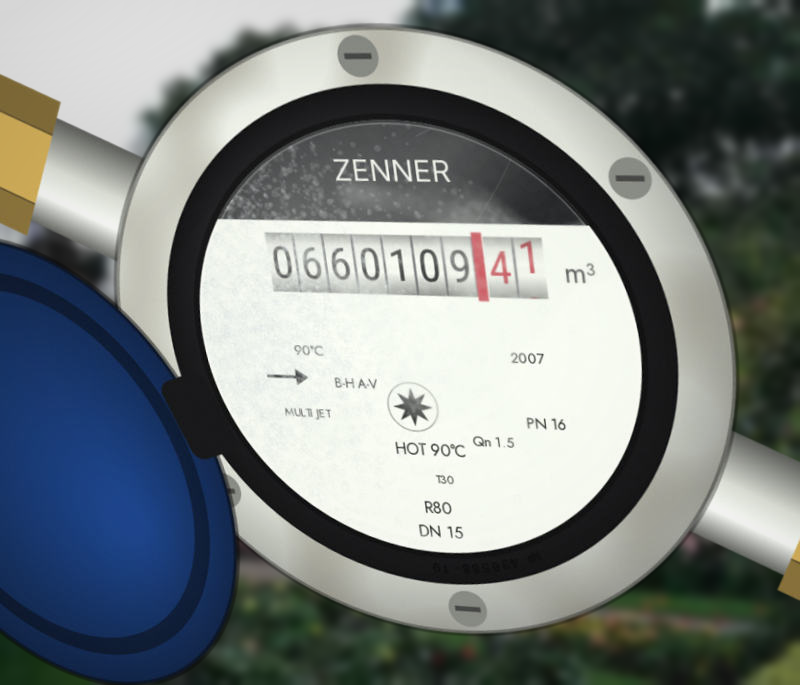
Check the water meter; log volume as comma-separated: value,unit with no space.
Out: 660109.41,m³
